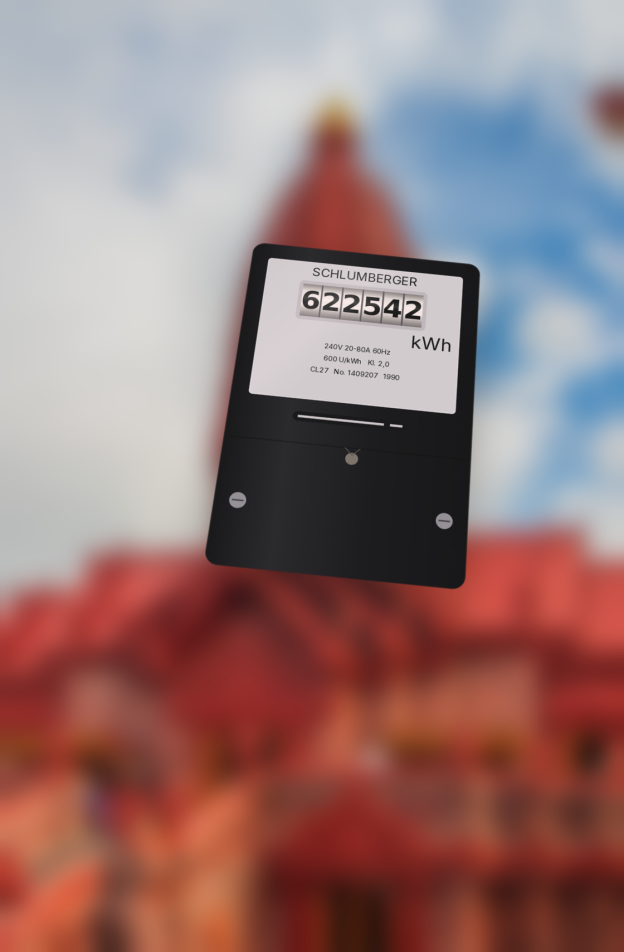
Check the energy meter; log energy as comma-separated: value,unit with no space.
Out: 622542,kWh
